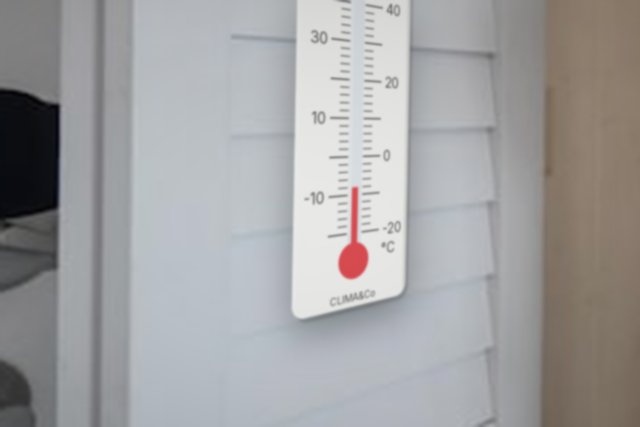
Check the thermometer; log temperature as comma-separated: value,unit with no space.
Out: -8,°C
